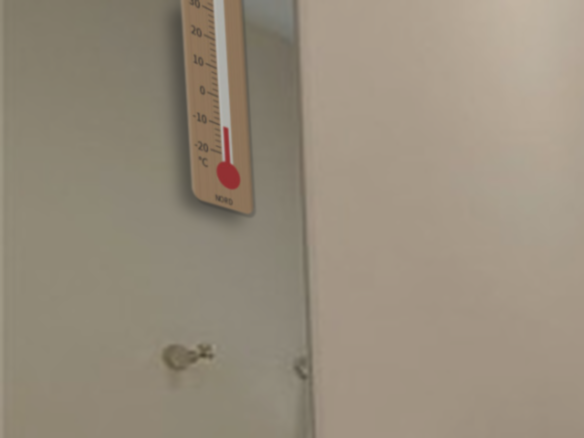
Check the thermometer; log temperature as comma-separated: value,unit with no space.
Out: -10,°C
